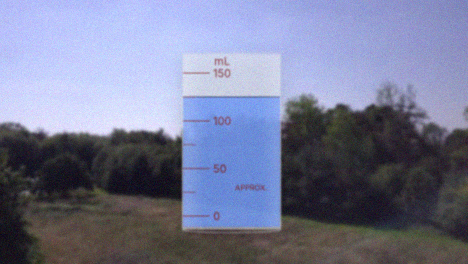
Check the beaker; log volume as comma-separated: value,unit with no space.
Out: 125,mL
